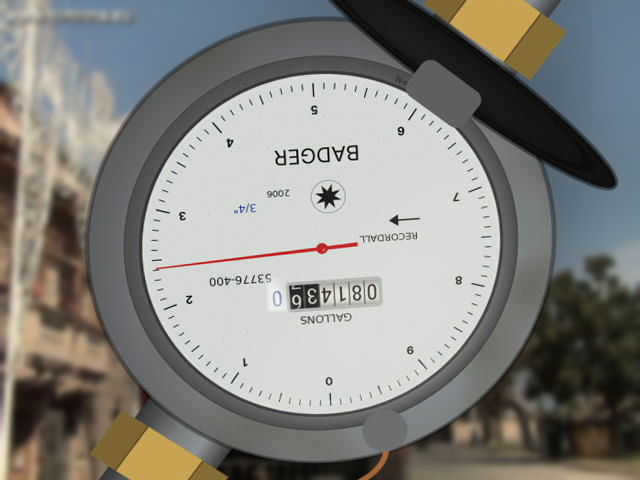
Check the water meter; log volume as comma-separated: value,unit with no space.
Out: 814362.4,gal
